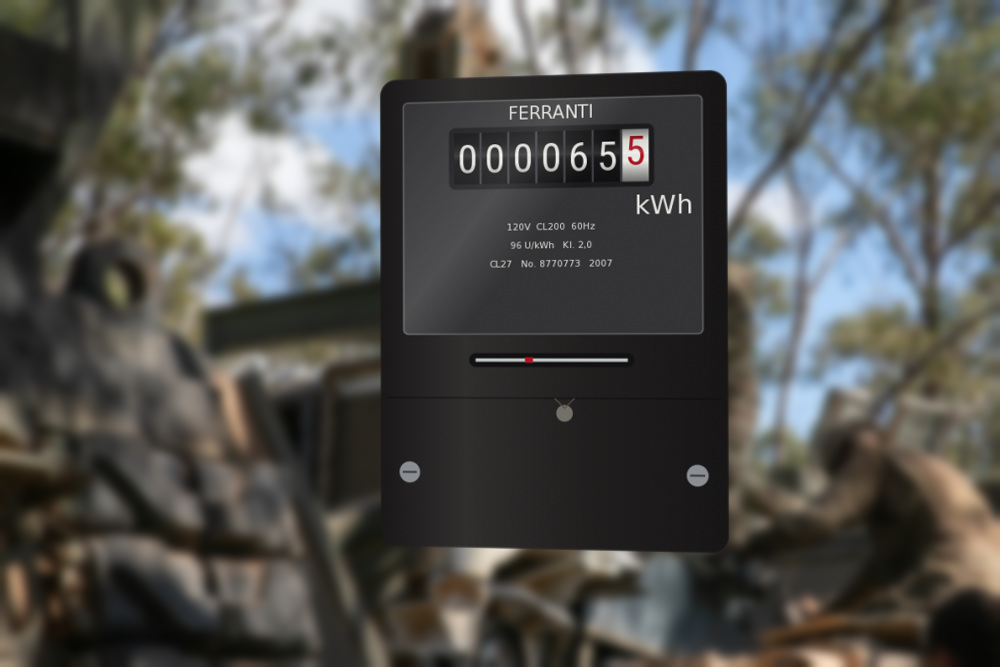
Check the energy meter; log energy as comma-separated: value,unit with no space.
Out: 65.5,kWh
